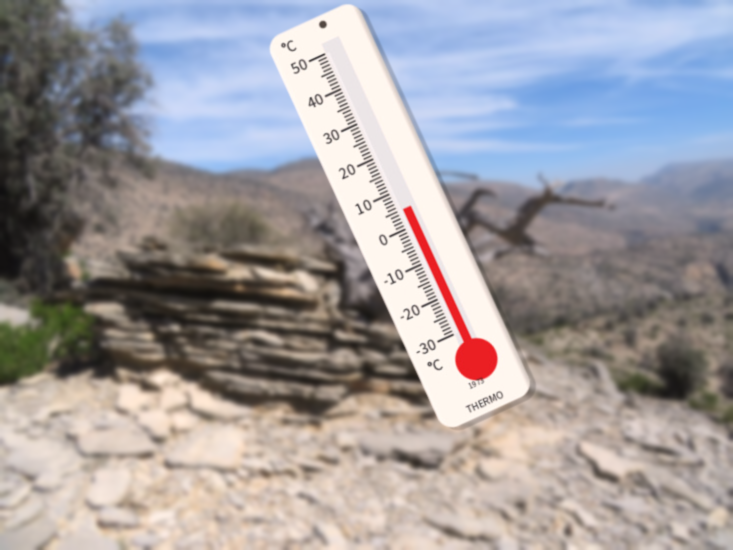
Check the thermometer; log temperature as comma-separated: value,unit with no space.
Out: 5,°C
